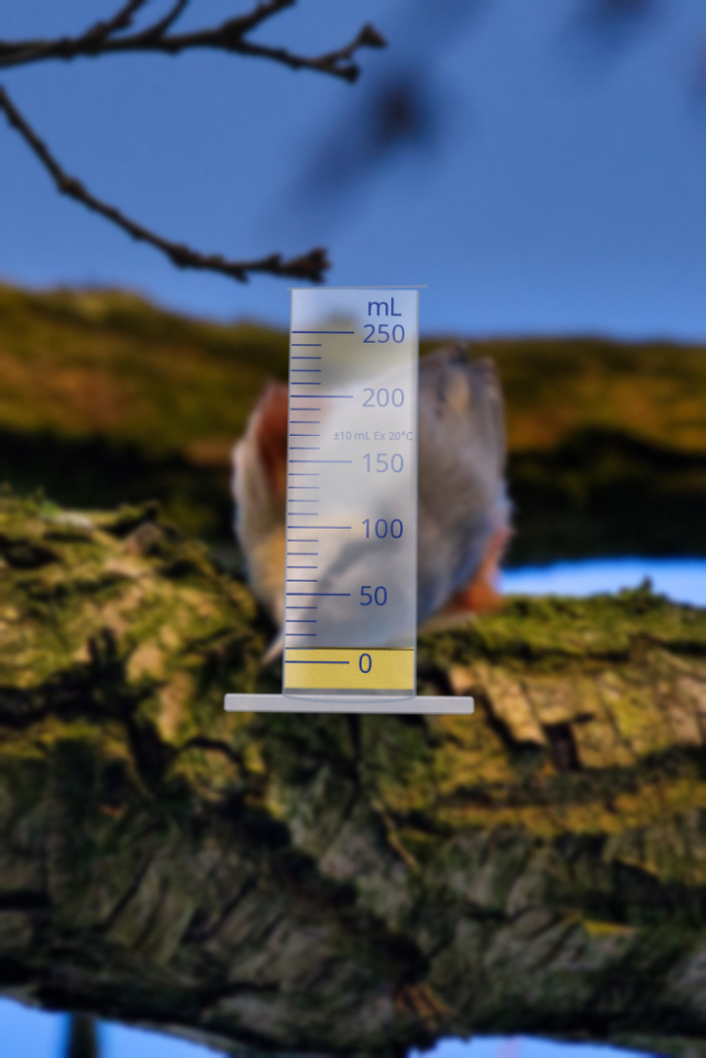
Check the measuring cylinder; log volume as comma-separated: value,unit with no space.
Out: 10,mL
